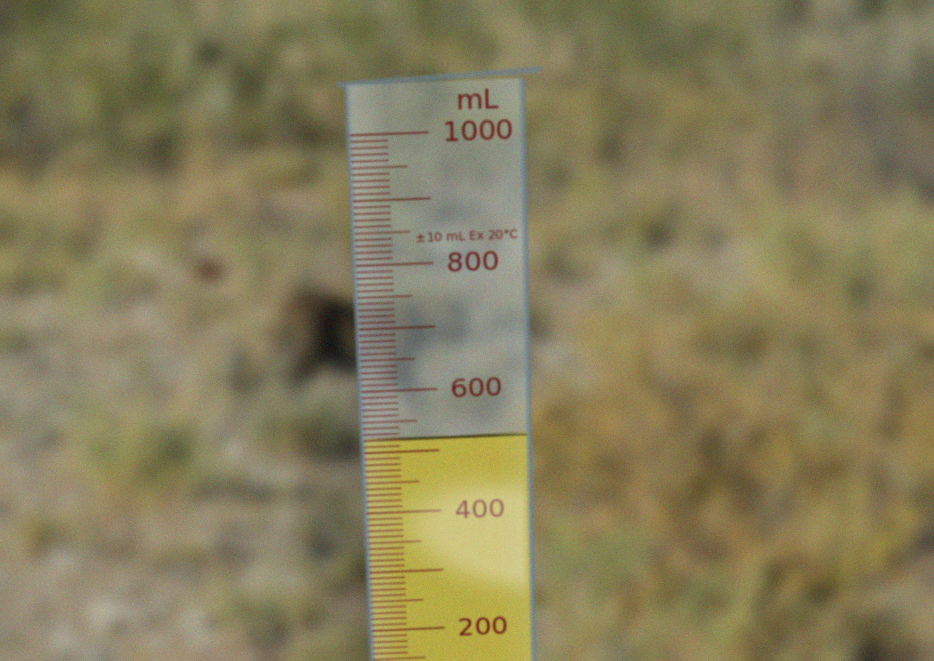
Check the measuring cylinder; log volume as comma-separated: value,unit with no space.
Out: 520,mL
